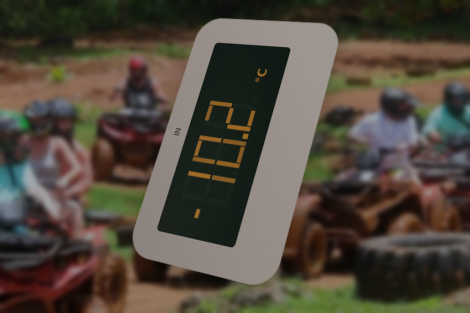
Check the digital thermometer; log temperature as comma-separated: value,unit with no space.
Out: -10.2,°C
